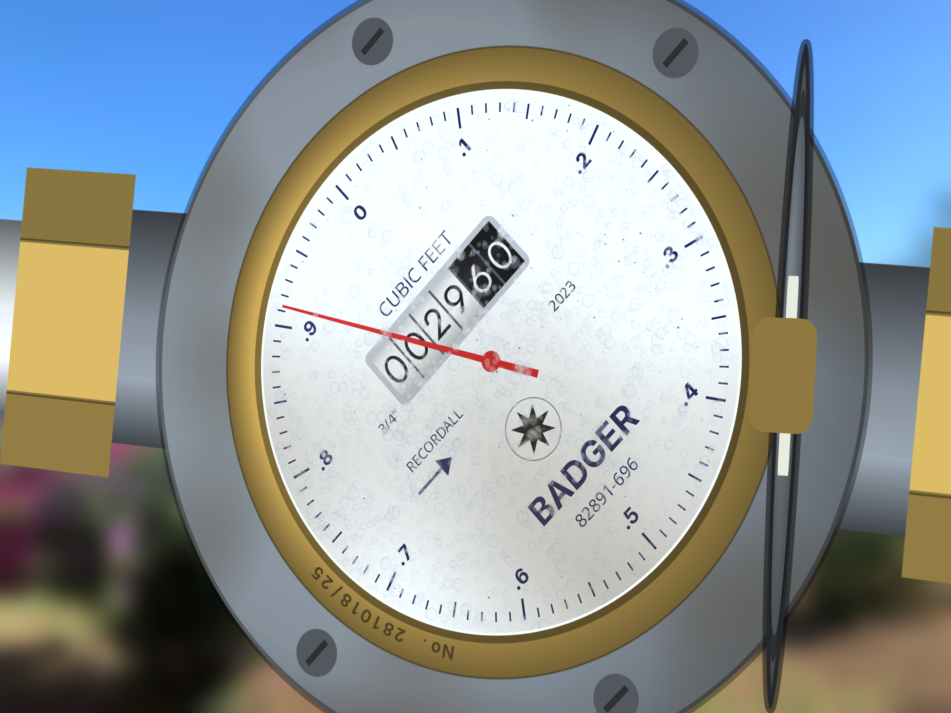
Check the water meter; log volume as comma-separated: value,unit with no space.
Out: 2959.91,ft³
